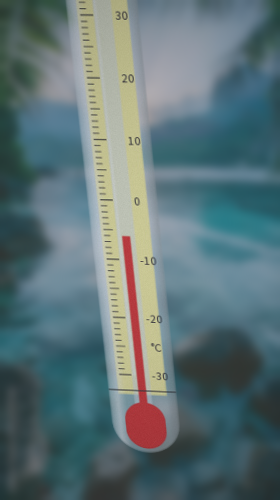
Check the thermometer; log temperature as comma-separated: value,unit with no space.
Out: -6,°C
